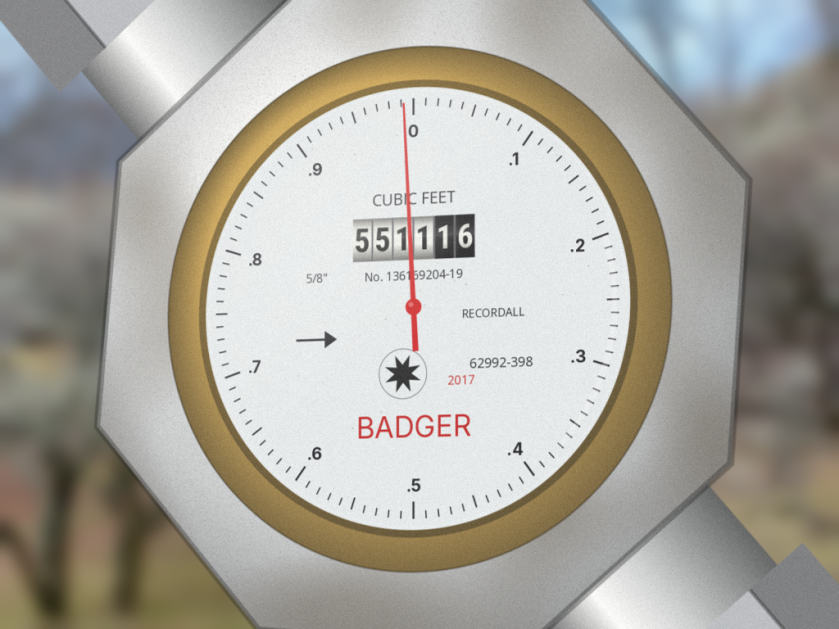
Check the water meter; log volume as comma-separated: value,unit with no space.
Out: 551115.99,ft³
